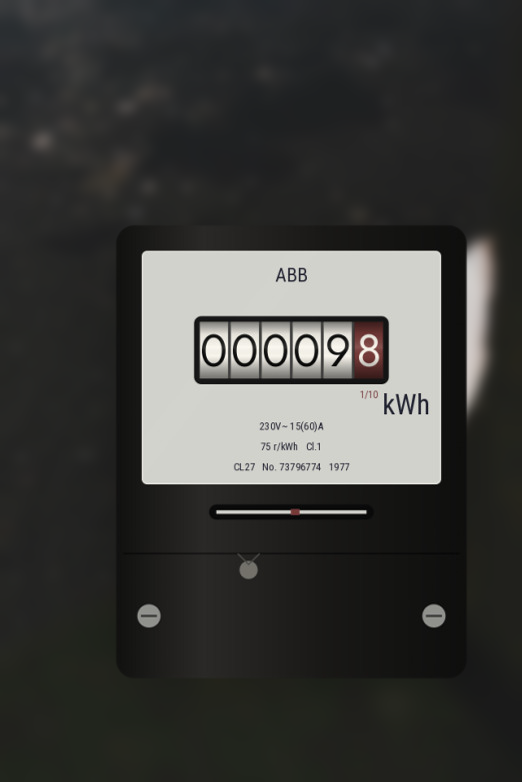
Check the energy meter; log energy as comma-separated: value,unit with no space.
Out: 9.8,kWh
